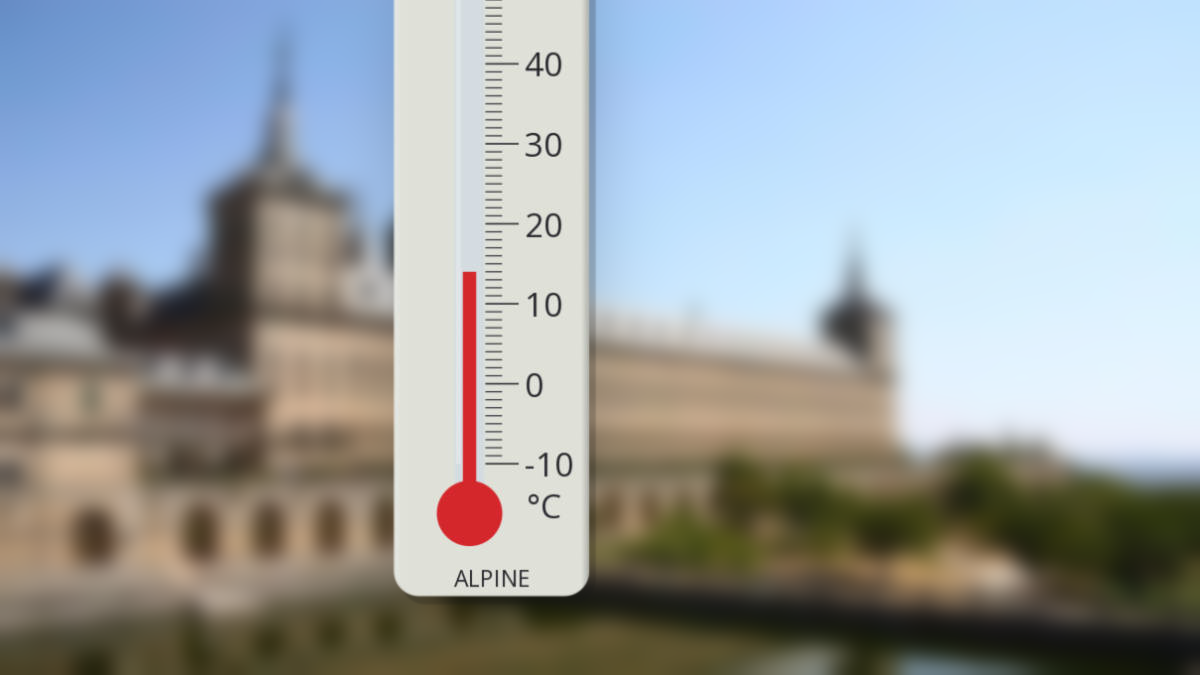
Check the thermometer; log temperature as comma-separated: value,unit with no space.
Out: 14,°C
